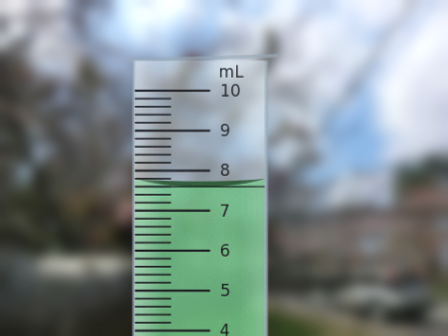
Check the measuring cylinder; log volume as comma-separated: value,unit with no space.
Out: 7.6,mL
